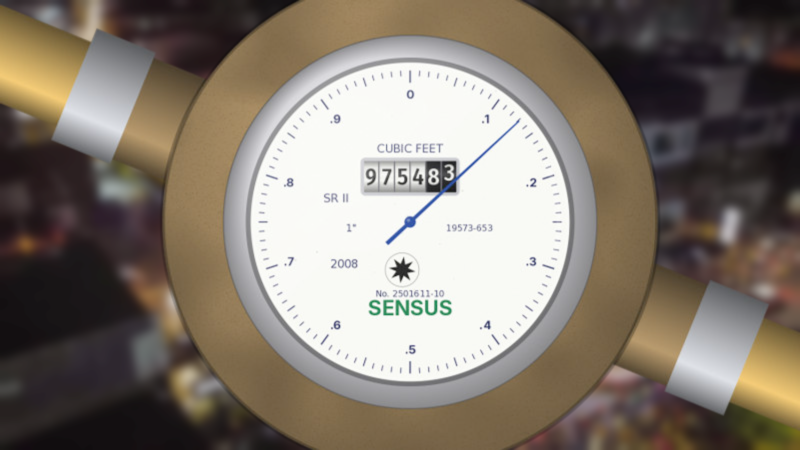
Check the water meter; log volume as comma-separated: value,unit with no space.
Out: 975483.13,ft³
